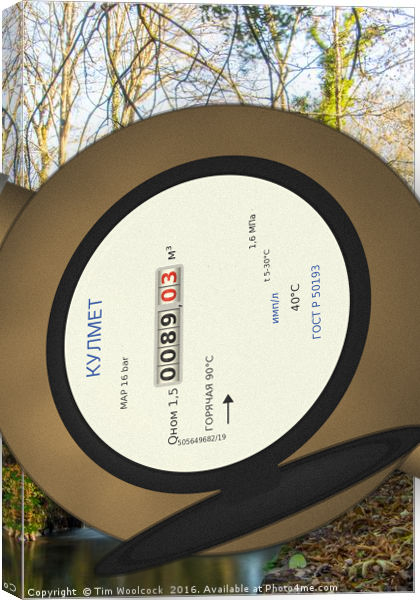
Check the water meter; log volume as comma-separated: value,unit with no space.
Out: 89.03,m³
